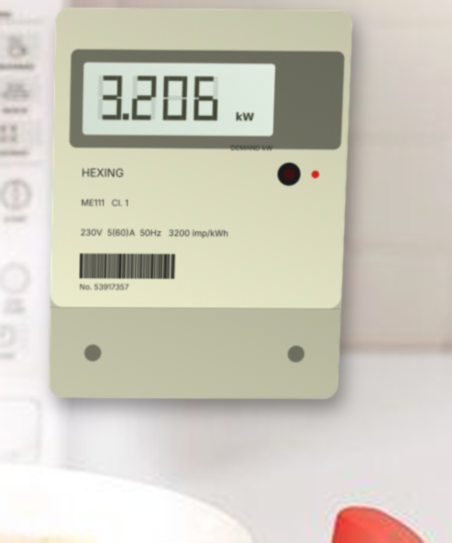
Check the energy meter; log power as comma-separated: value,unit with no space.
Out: 3.206,kW
